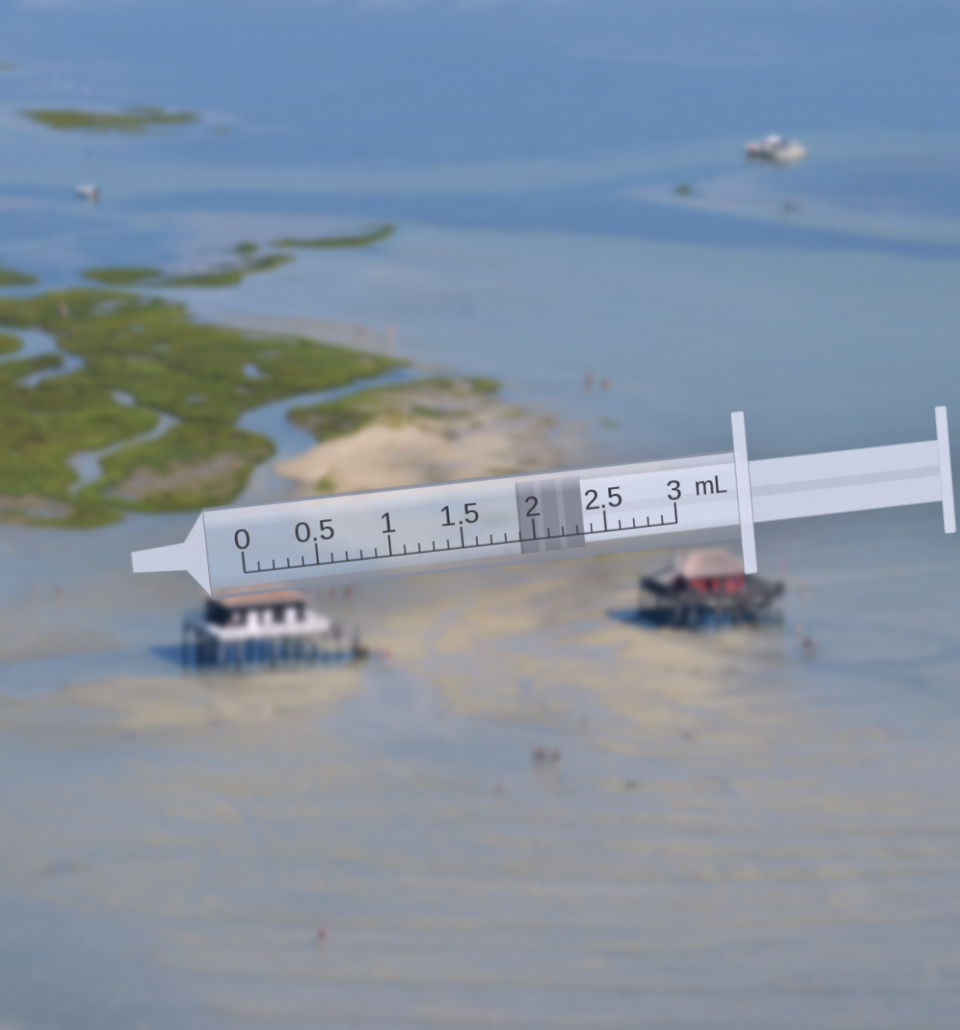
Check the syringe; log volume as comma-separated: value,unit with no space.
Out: 1.9,mL
